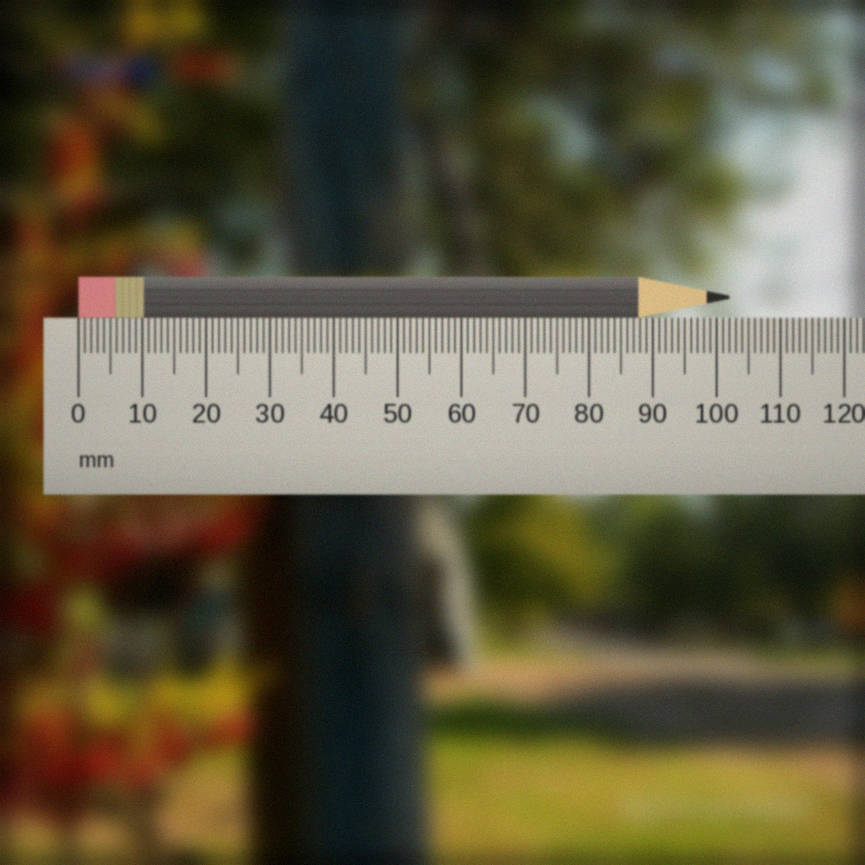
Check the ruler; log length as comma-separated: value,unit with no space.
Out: 102,mm
